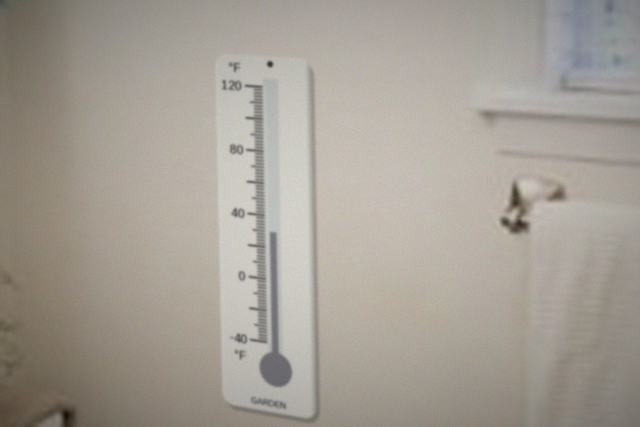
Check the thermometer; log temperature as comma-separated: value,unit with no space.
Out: 30,°F
